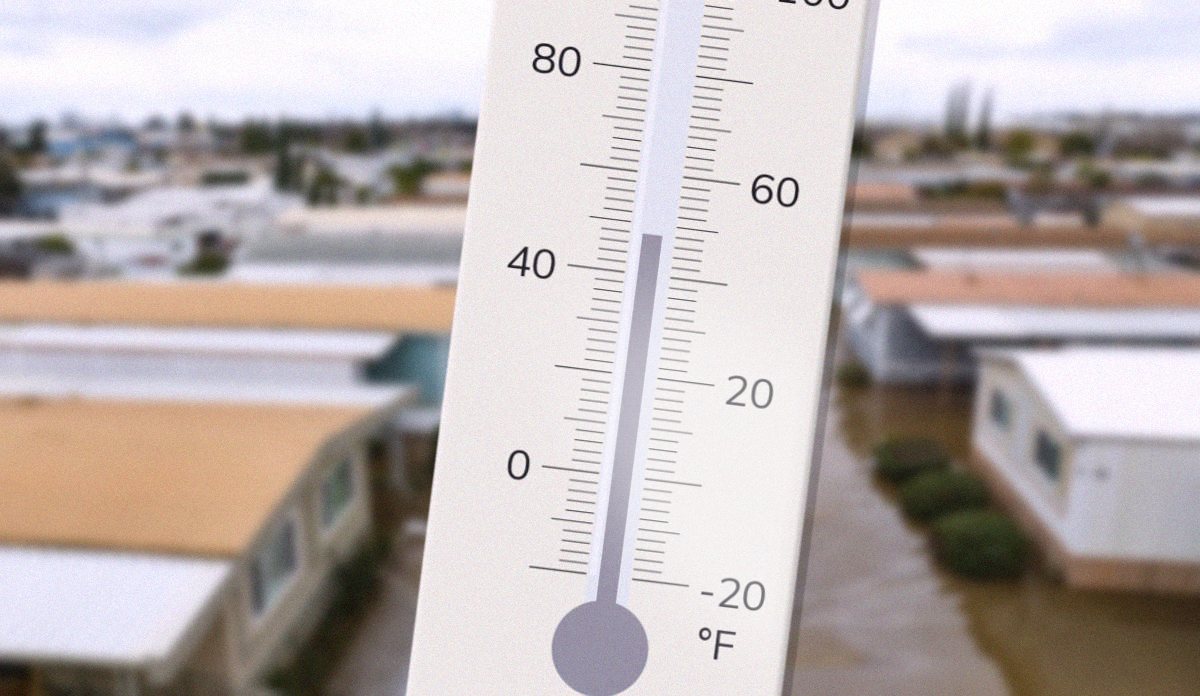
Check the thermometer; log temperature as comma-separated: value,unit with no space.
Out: 48,°F
